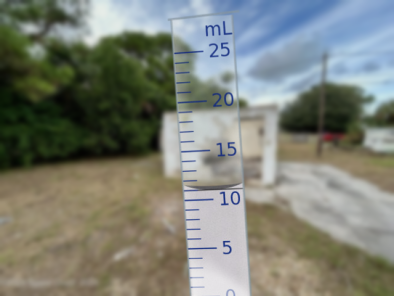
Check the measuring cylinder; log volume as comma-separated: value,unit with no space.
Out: 11,mL
